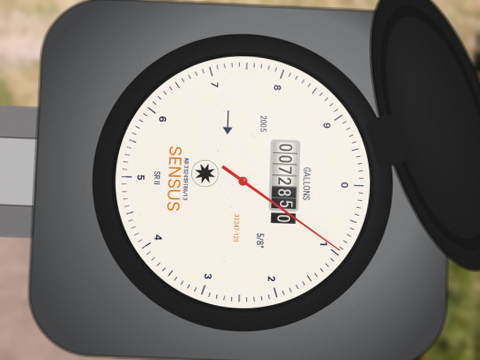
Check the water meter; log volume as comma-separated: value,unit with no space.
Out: 72850.9,gal
